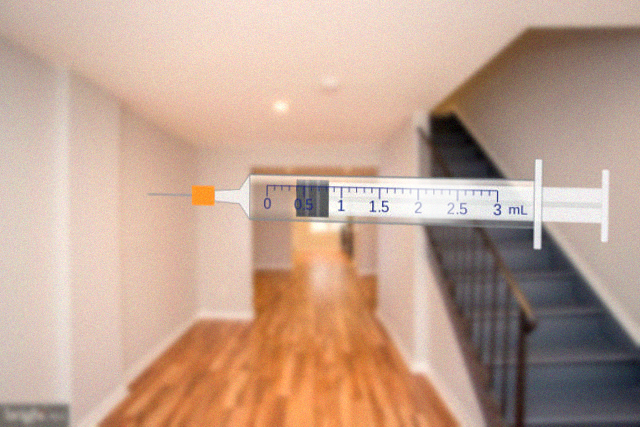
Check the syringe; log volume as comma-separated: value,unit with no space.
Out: 0.4,mL
